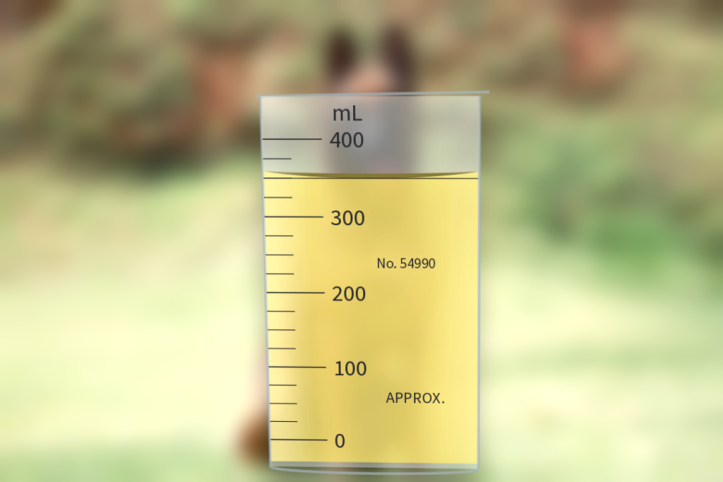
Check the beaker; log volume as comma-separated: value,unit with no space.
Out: 350,mL
